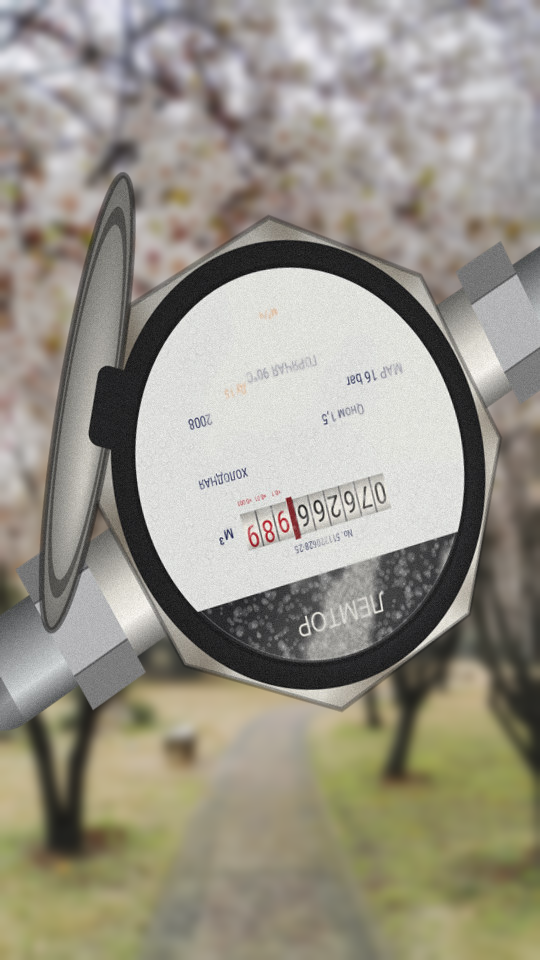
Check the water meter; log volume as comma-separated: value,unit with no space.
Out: 76266.989,m³
